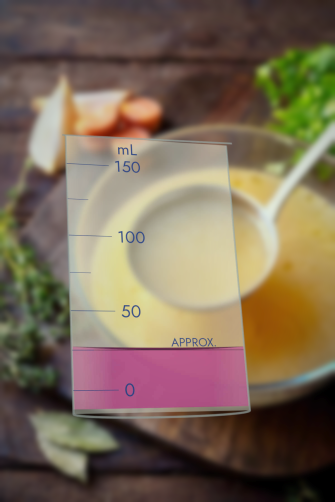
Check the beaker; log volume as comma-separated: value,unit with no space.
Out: 25,mL
